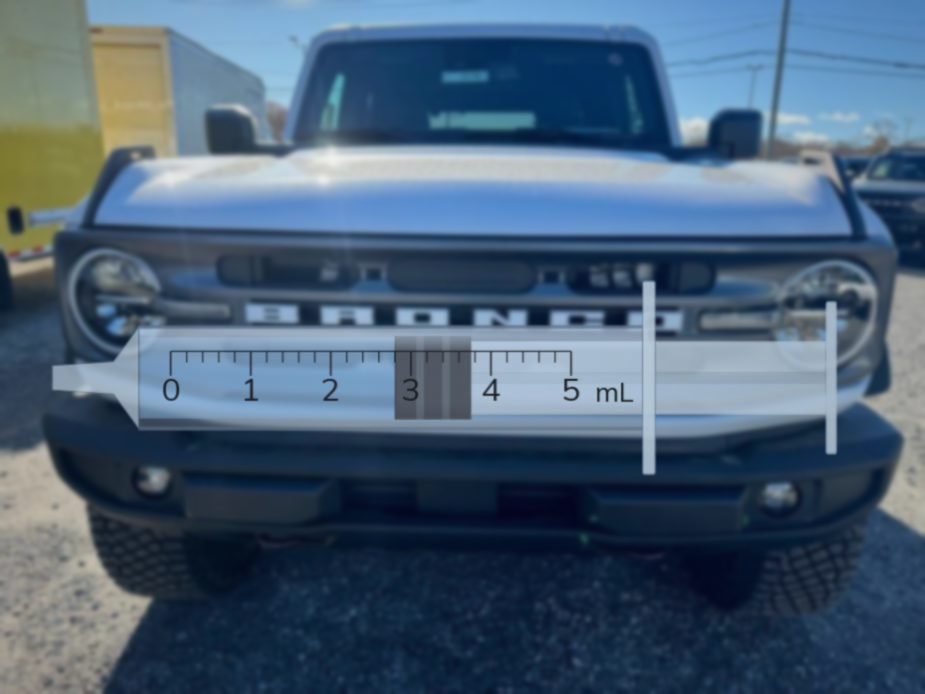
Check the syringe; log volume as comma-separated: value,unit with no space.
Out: 2.8,mL
